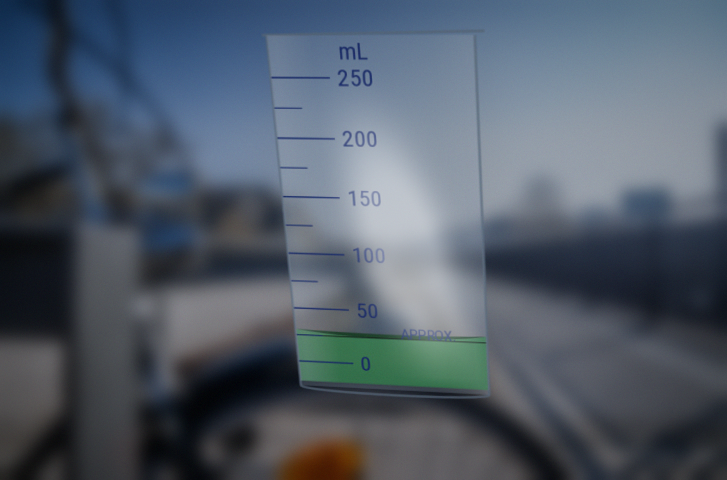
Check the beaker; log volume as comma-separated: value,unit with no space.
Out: 25,mL
